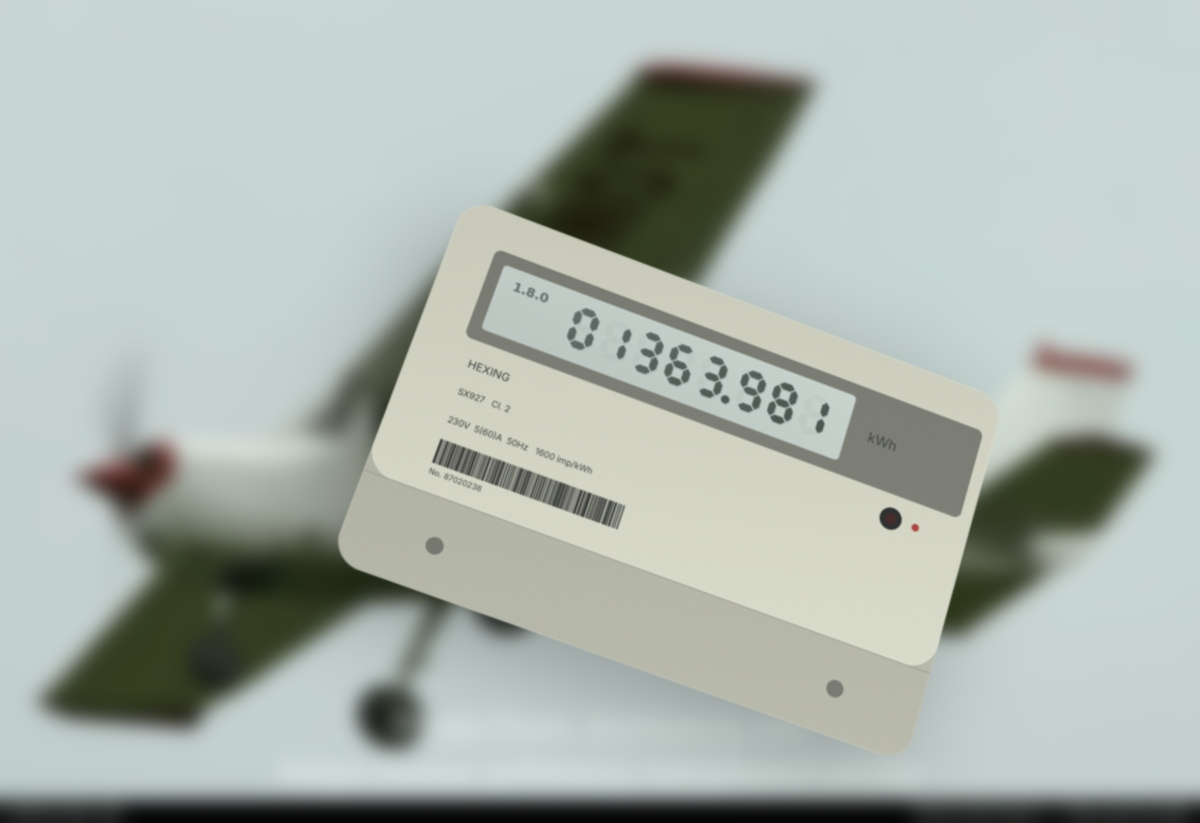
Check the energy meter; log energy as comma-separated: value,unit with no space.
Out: 1363.981,kWh
